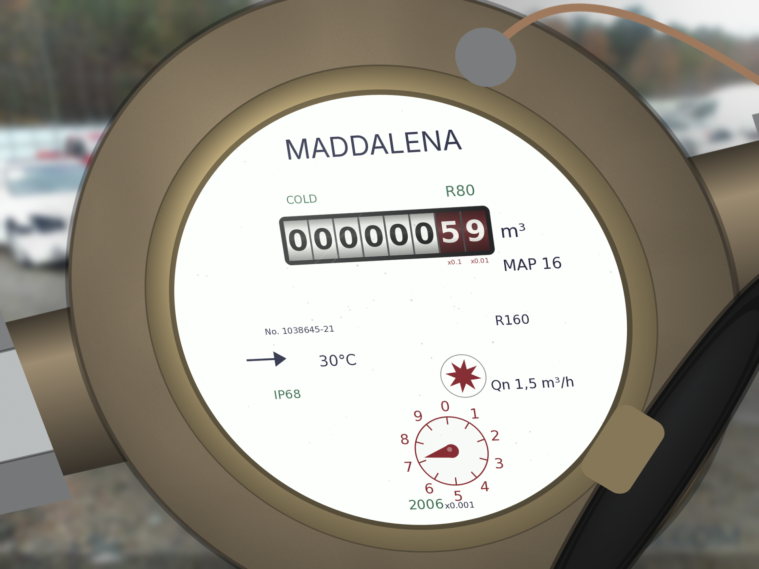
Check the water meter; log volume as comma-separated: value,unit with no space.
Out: 0.597,m³
